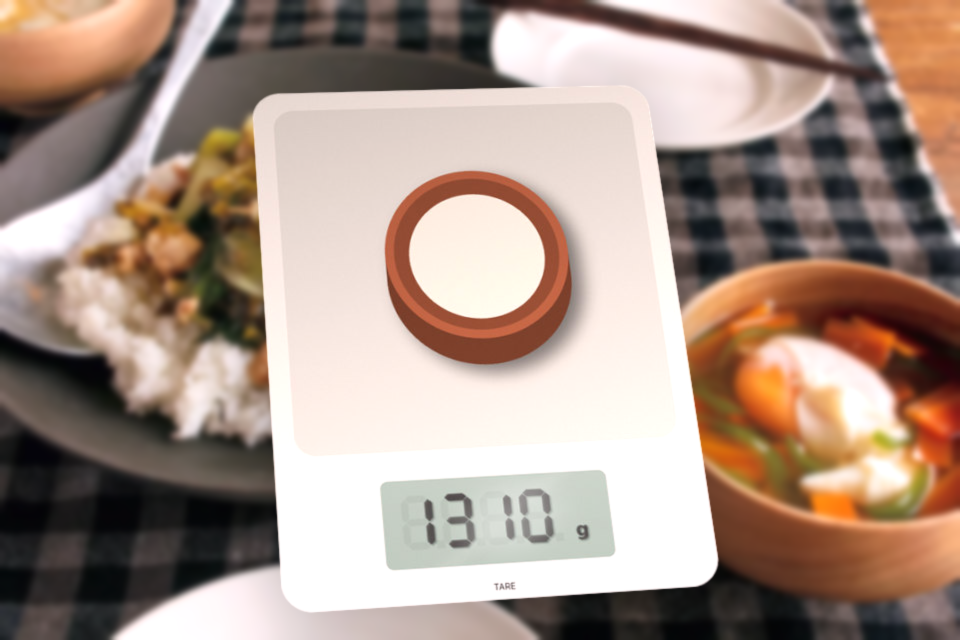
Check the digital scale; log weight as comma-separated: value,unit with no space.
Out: 1310,g
